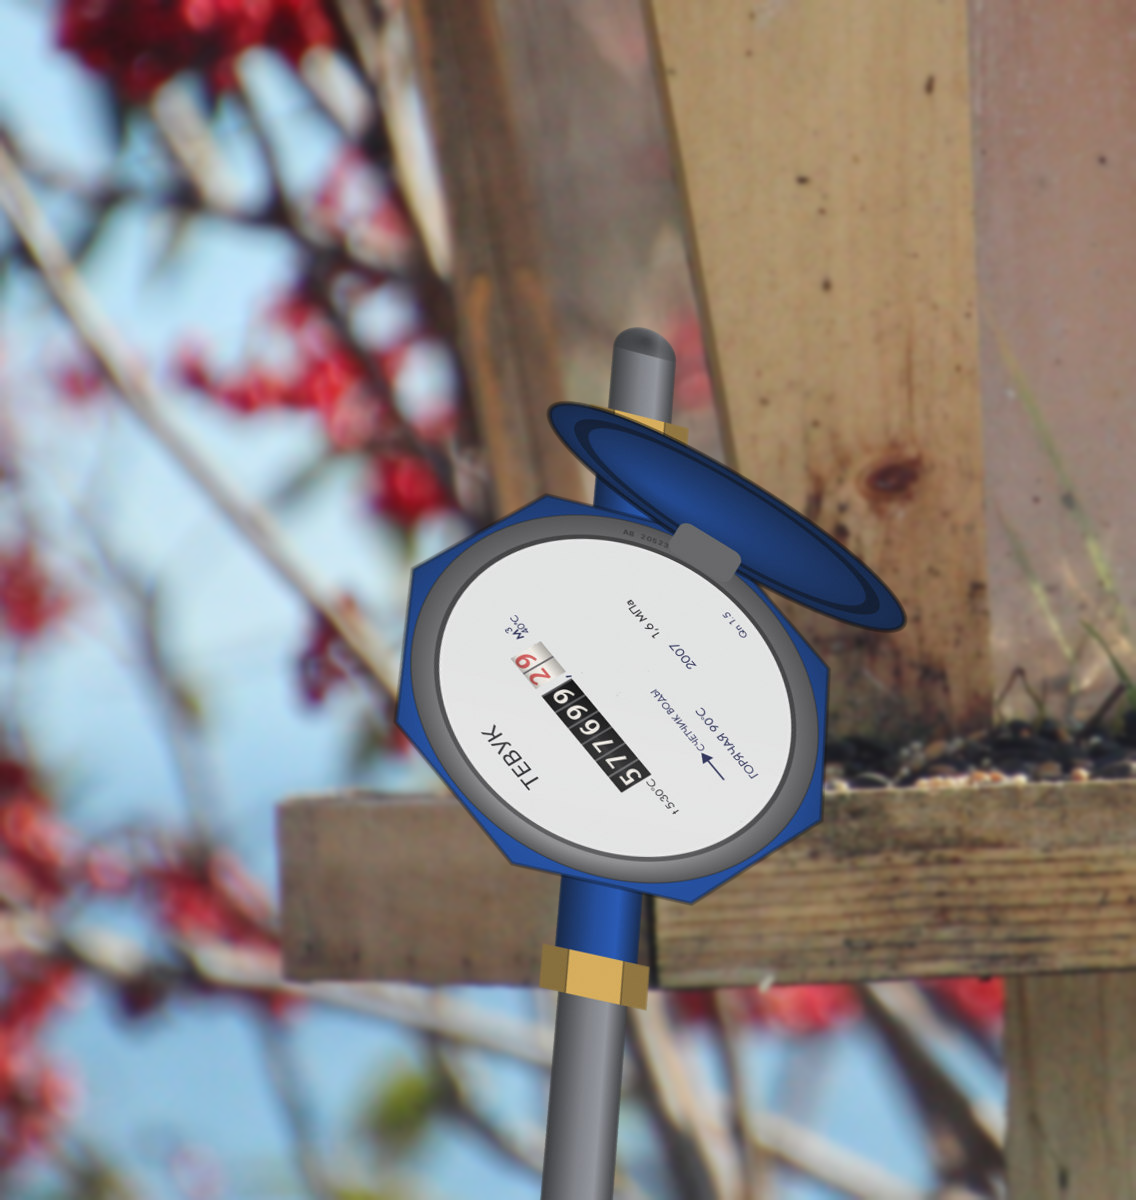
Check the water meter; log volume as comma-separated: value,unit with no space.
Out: 577699.29,m³
